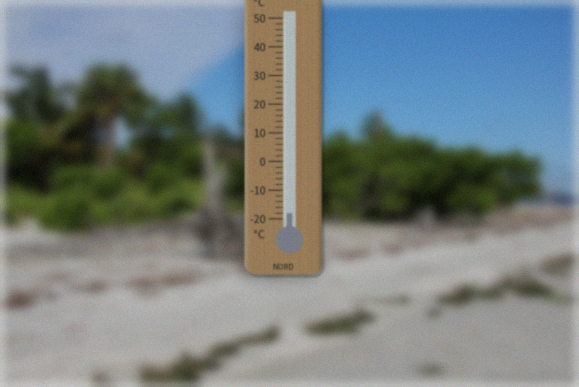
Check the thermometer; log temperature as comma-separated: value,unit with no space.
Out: -18,°C
